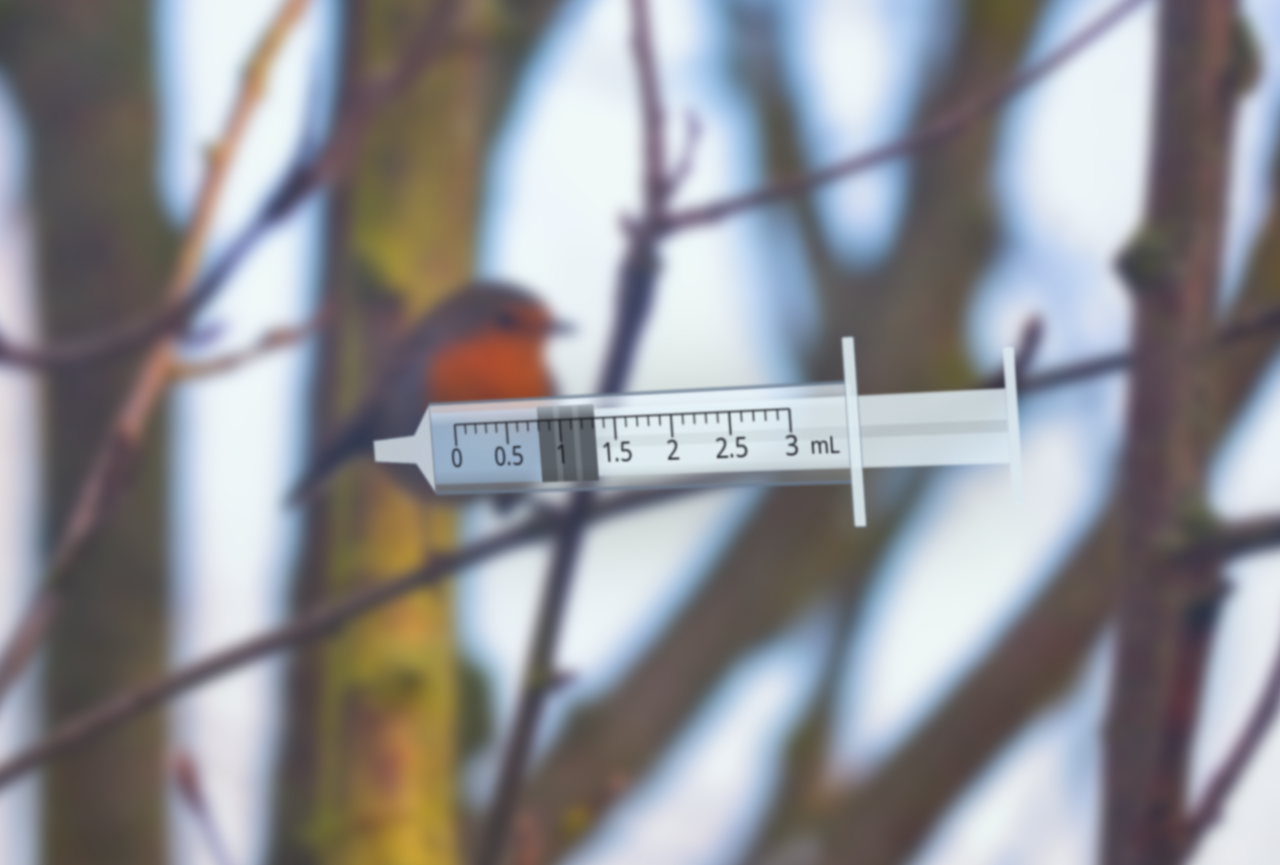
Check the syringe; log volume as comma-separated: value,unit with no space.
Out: 0.8,mL
